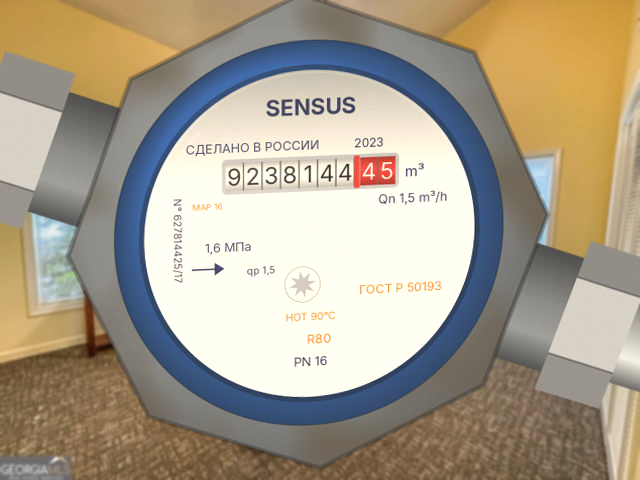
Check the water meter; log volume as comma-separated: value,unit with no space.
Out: 9238144.45,m³
